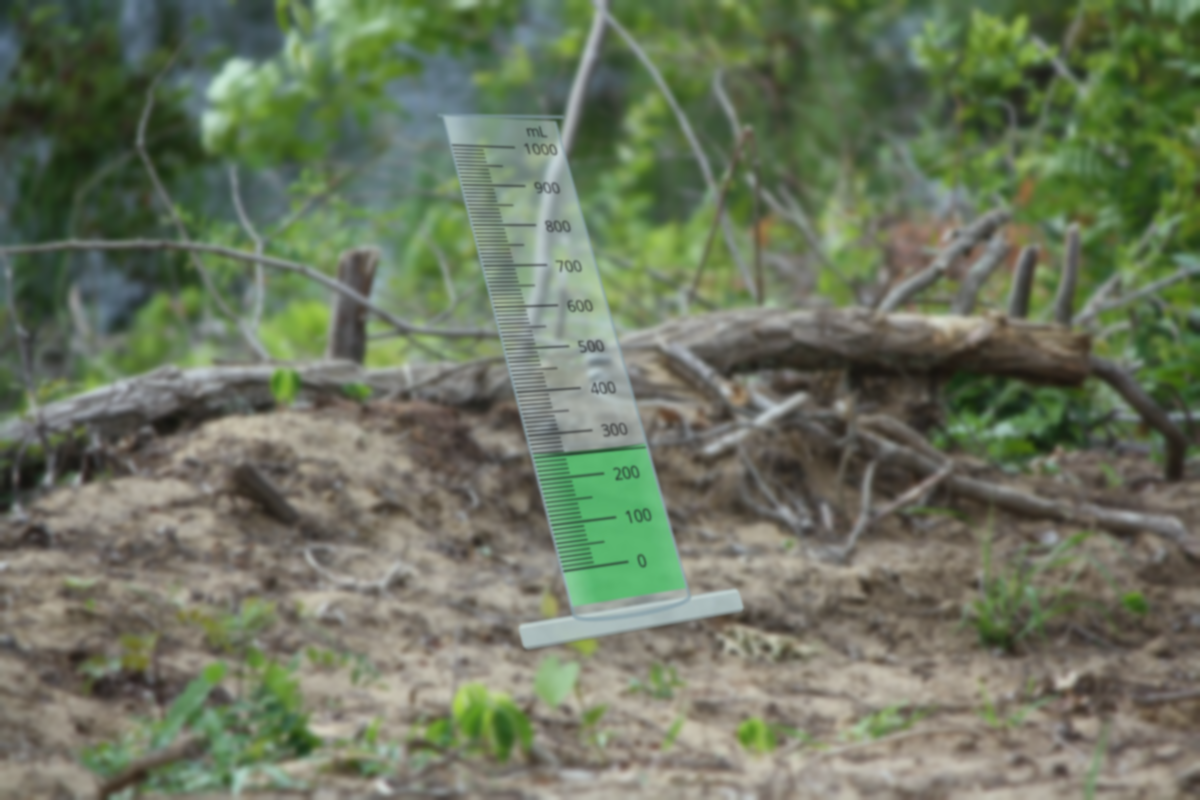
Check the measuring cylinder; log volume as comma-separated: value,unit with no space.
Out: 250,mL
